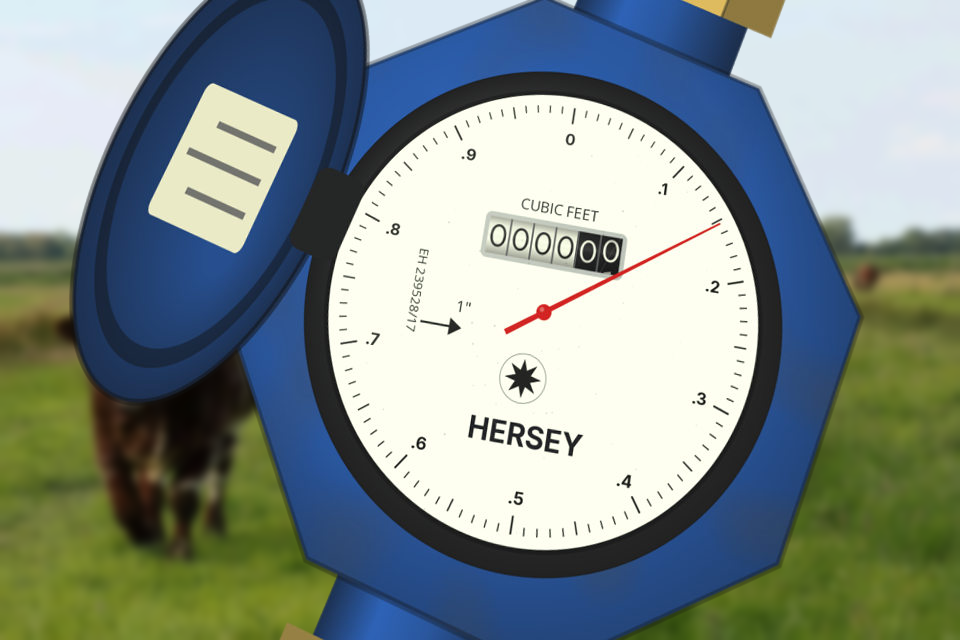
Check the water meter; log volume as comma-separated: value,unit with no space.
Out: 0.15,ft³
